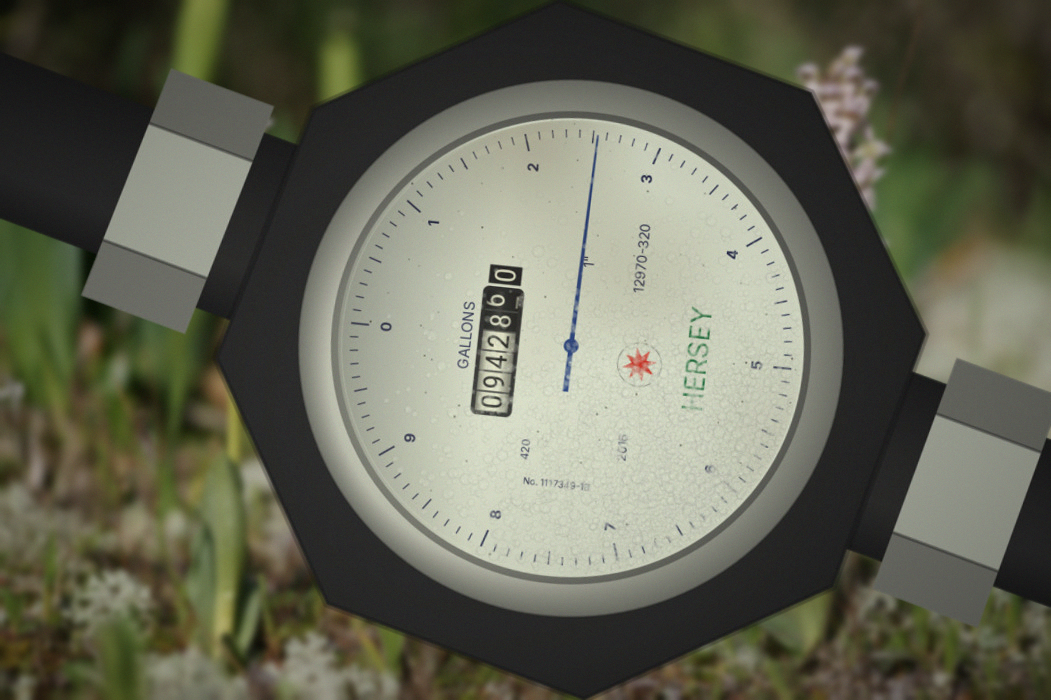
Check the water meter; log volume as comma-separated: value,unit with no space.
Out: 942862.5,gal
